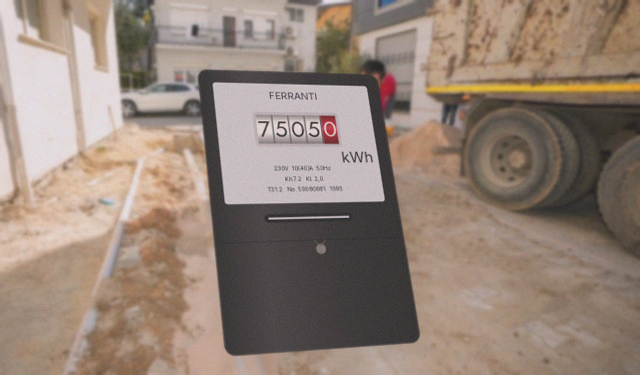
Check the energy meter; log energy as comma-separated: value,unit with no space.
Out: 7505.0,kWh
